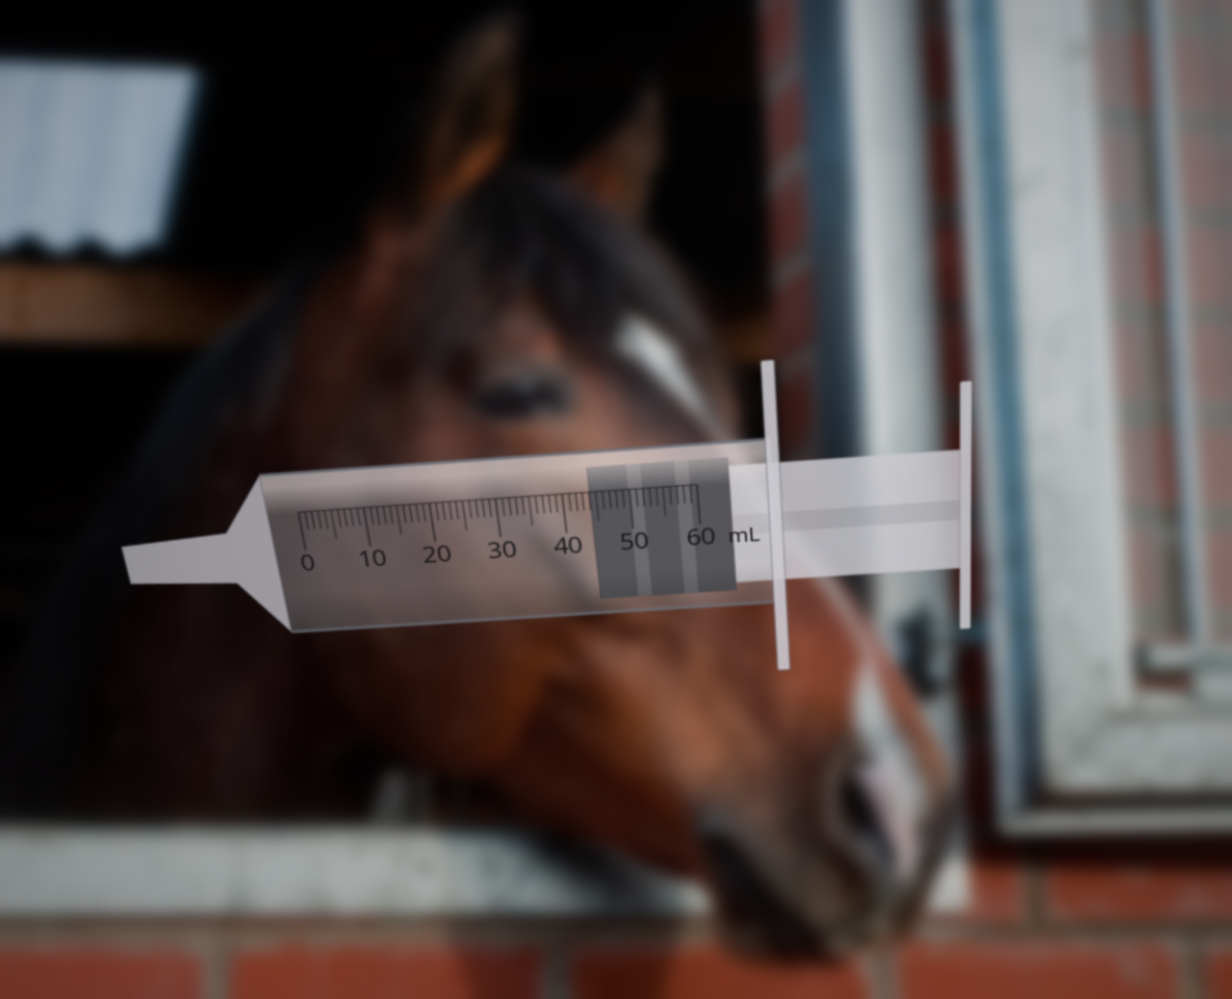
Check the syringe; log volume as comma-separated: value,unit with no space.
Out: 44,mL
